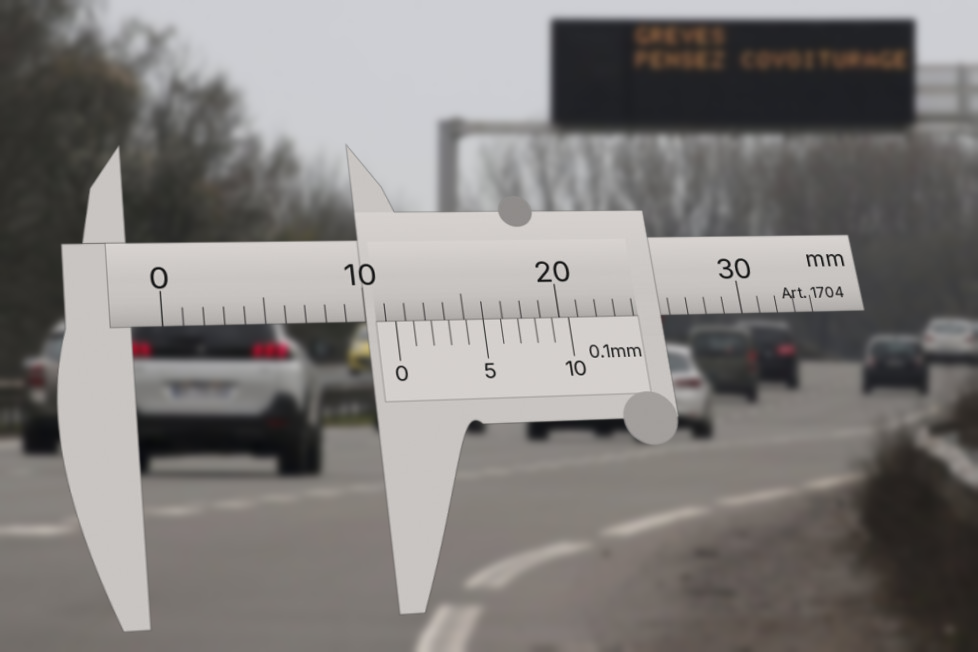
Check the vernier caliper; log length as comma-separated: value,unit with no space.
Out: 11.5,mm
